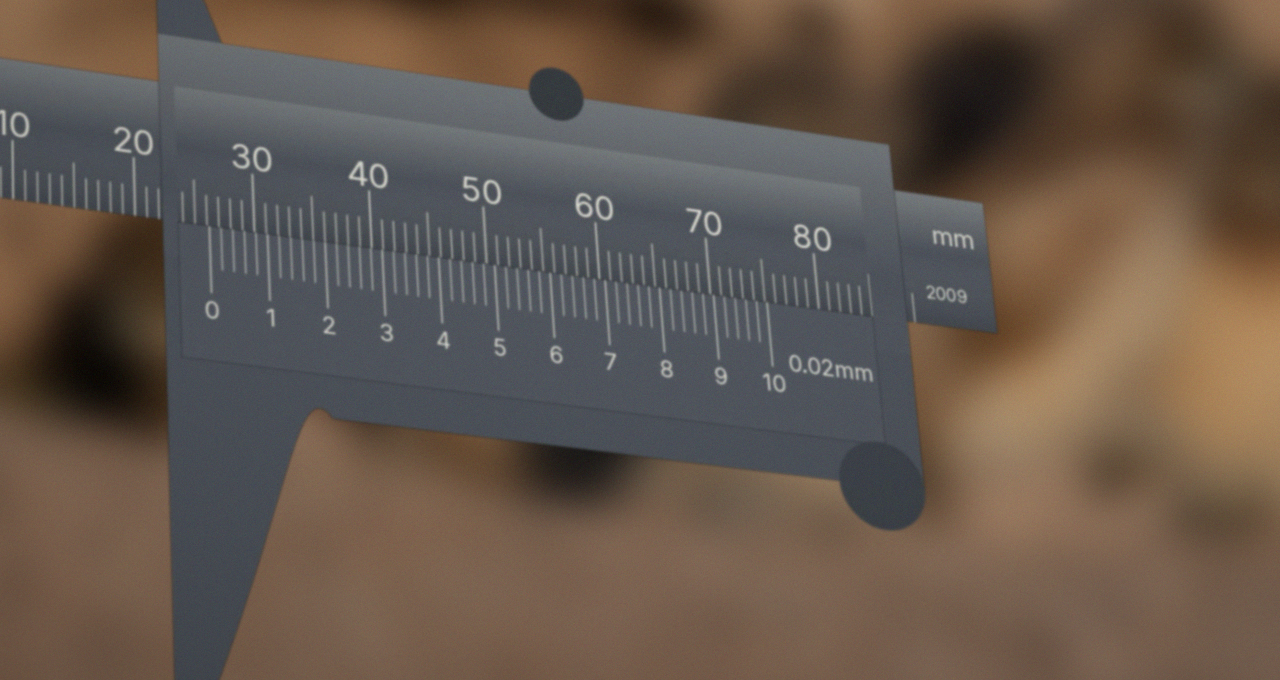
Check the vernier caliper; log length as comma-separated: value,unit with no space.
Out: 26.2,mm
